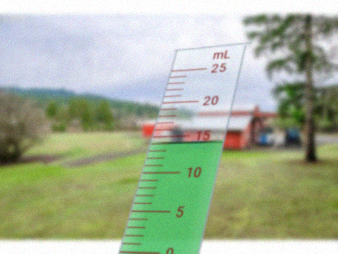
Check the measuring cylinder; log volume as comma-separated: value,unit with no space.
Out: 14,mL
